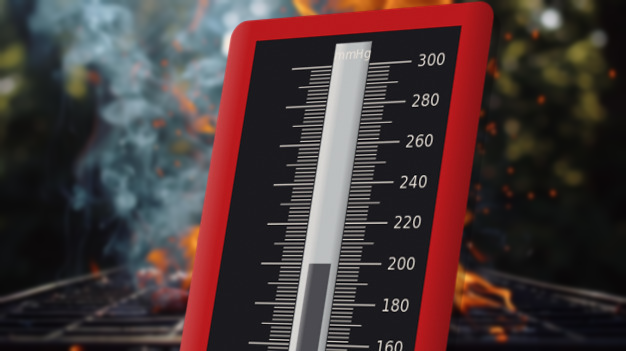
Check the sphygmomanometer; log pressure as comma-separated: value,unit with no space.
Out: 200,mmHg
